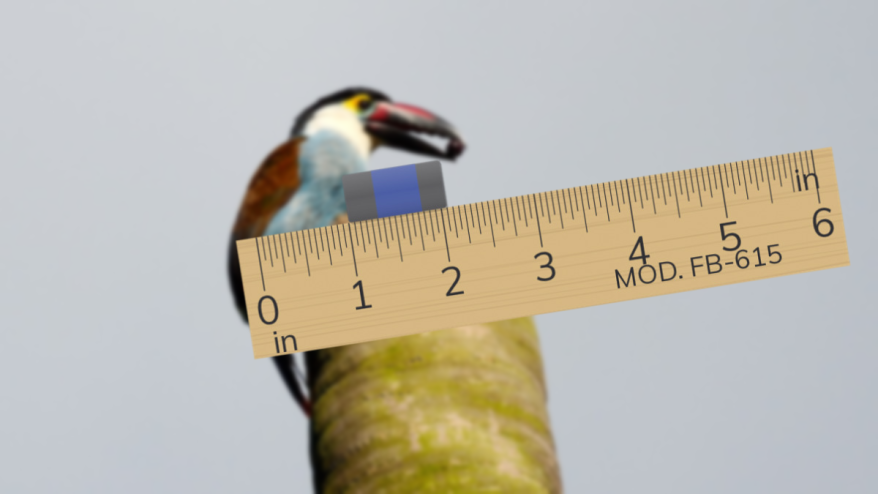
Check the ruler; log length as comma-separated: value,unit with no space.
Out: 1.0625,in
